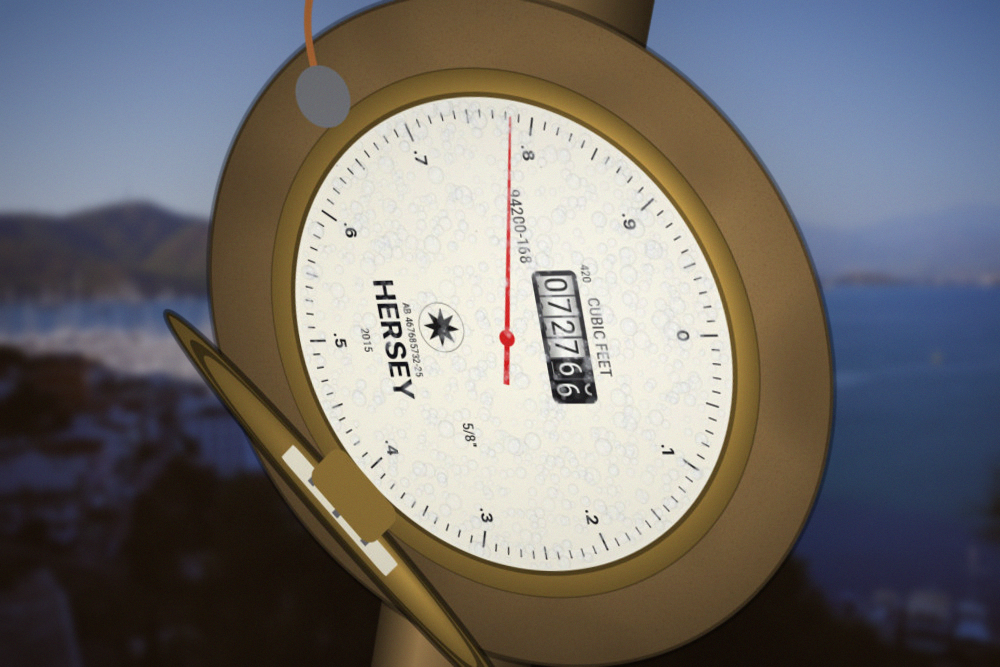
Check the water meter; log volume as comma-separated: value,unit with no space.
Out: 72765.78,ft³
